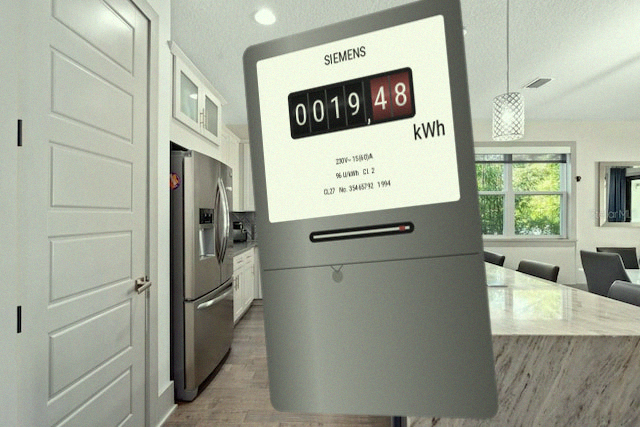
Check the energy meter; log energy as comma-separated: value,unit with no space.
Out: 19.48,kWh
